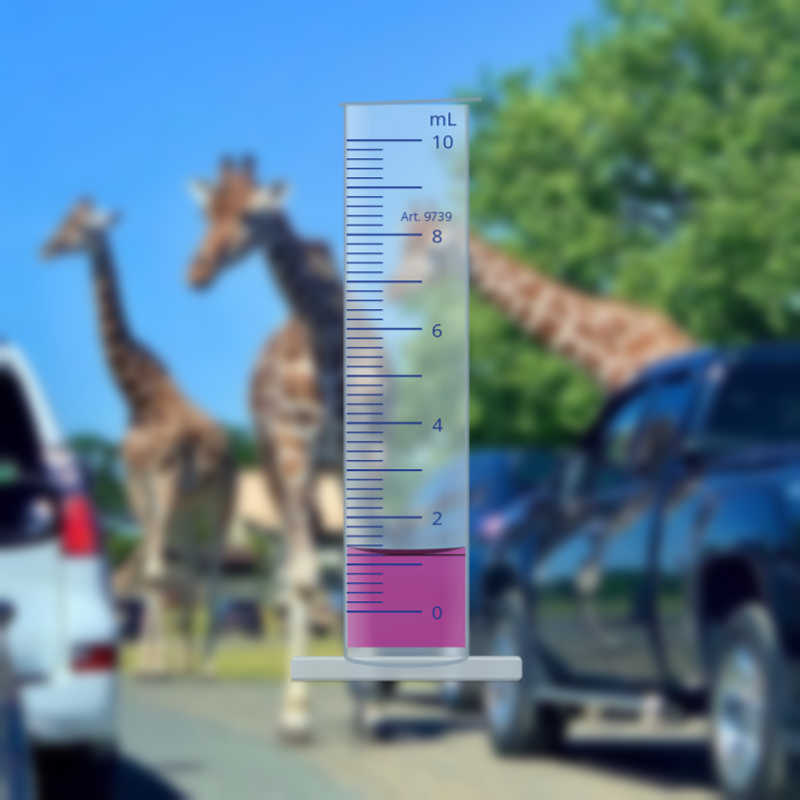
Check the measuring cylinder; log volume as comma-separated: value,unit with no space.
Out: 1.2,mL
